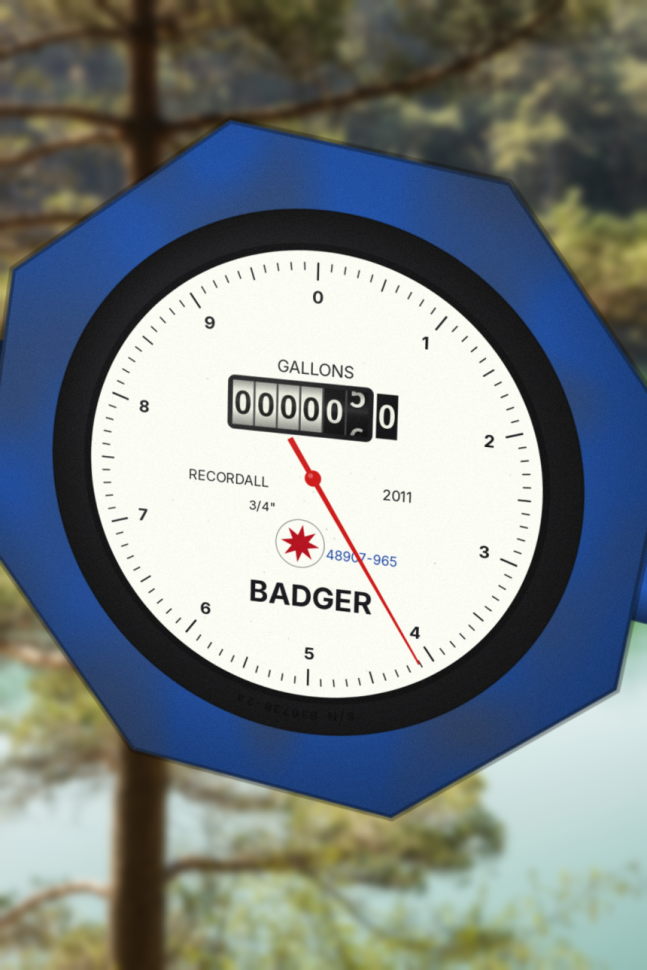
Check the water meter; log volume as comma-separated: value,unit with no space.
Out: 54.1,gal
